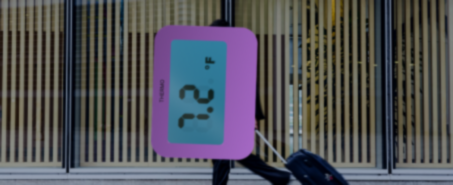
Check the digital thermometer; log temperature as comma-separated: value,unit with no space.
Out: 7.2,°F
